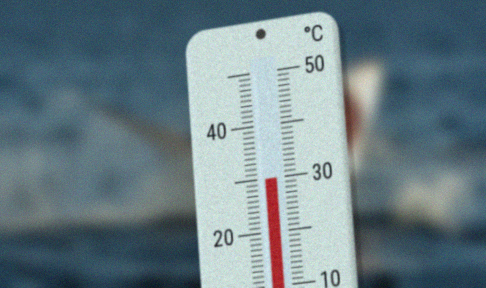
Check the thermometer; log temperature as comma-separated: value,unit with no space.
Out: 30,°C
